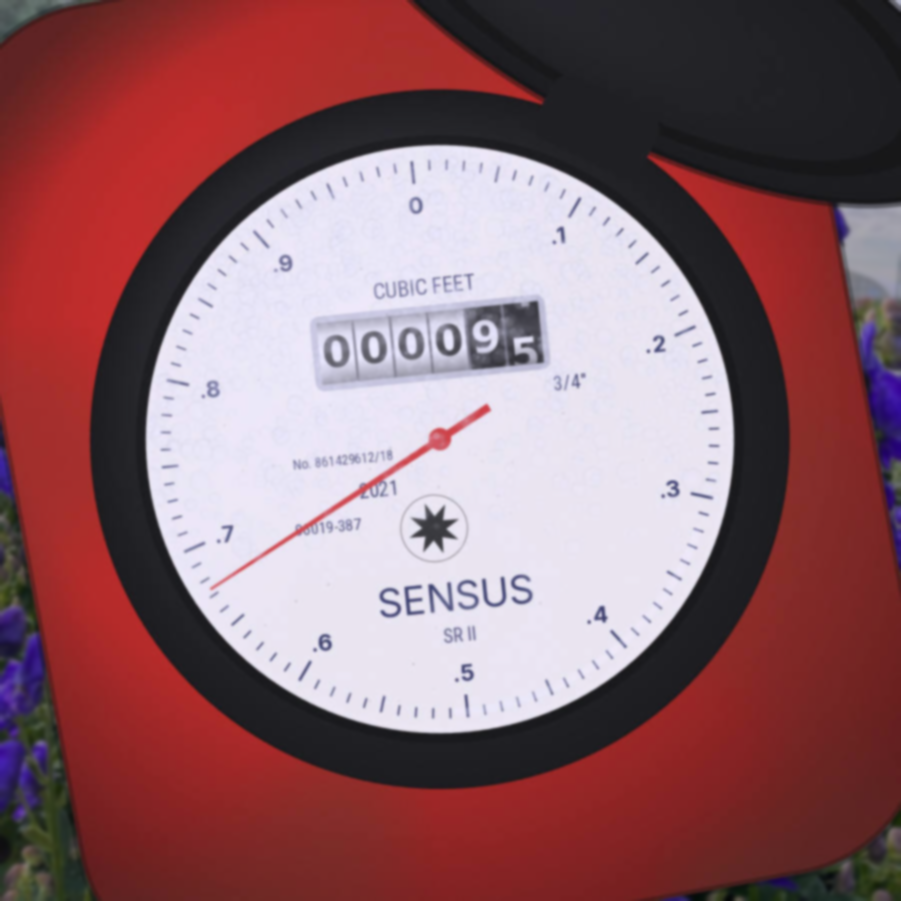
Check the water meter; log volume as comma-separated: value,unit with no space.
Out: 94.67,ft³
